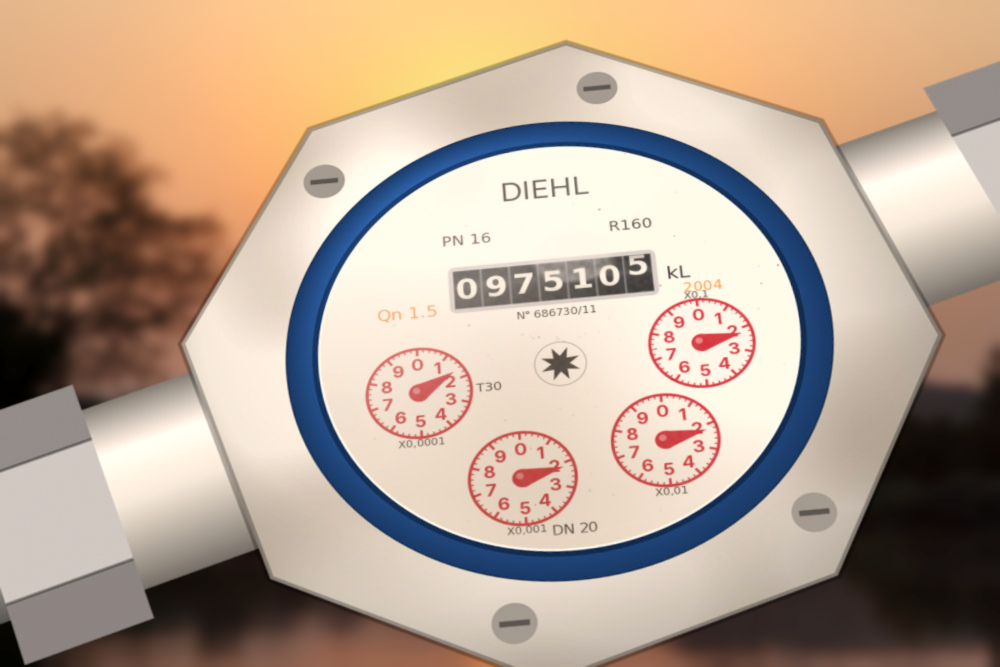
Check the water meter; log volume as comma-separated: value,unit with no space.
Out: 975105.2221,kL
